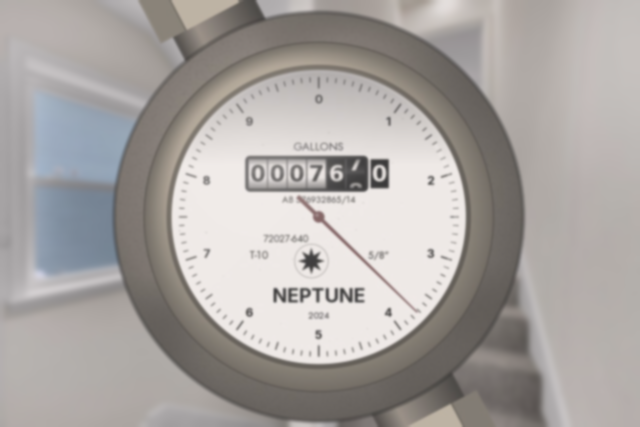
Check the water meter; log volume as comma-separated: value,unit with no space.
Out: 7673.7,gal
